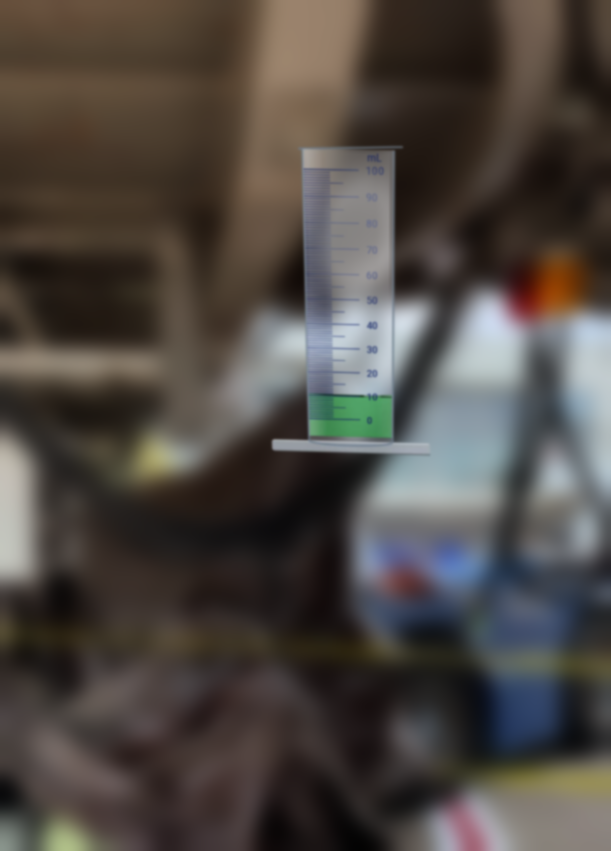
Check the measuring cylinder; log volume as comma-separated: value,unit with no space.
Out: 10,mL
